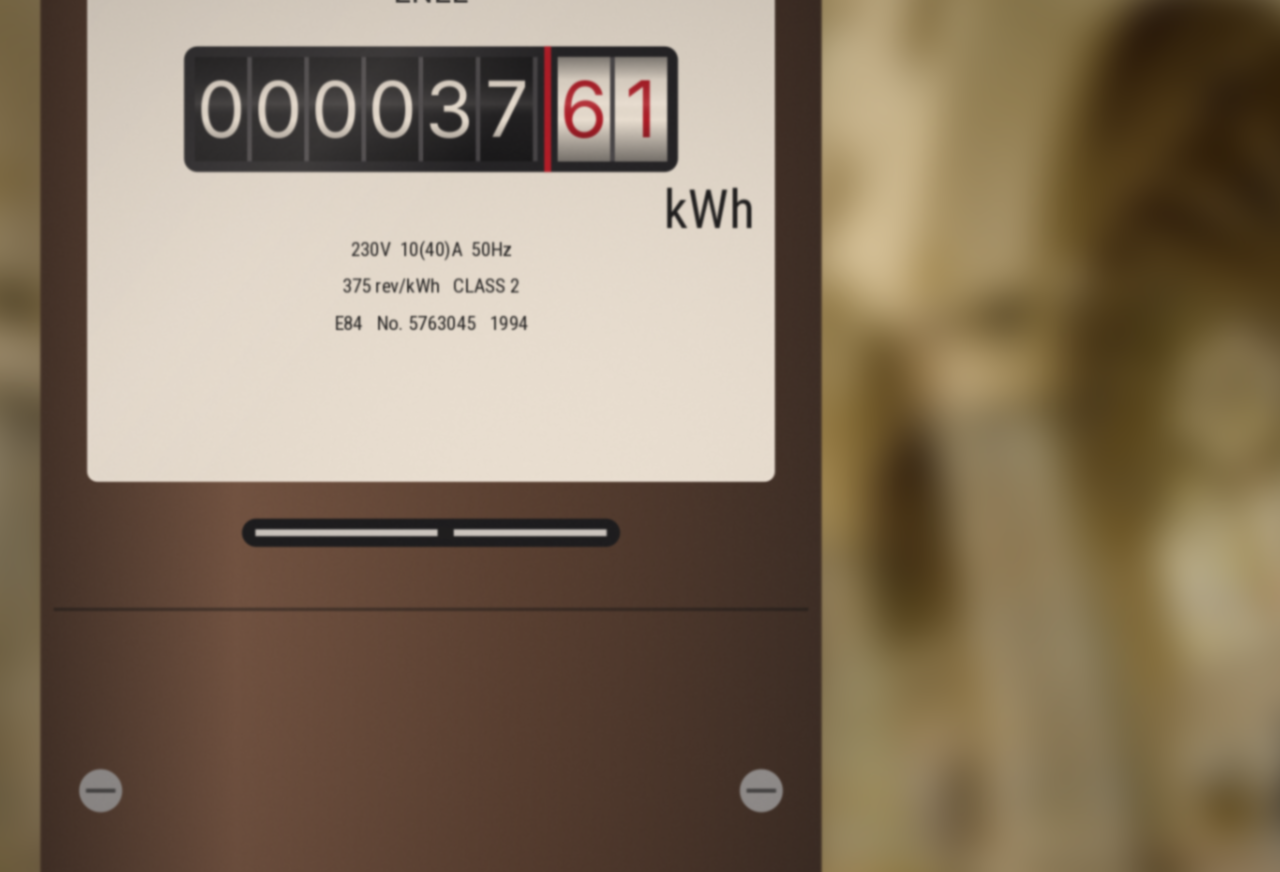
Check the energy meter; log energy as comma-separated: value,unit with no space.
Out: 37.61,kWh
